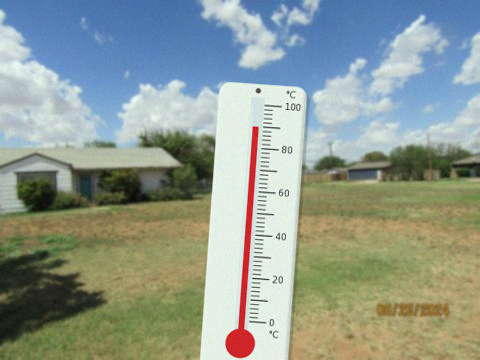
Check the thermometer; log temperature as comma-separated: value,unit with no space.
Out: 90,°C
